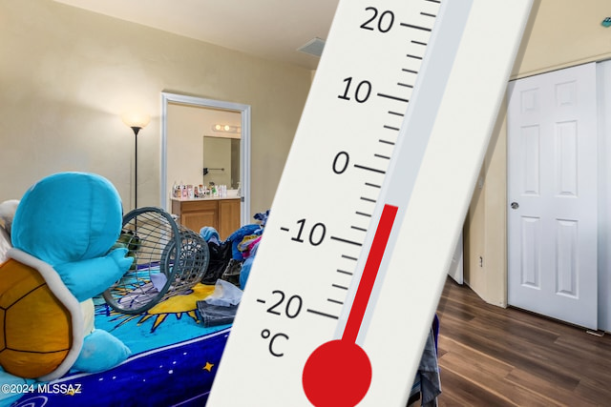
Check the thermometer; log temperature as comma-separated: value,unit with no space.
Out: -4,°C
